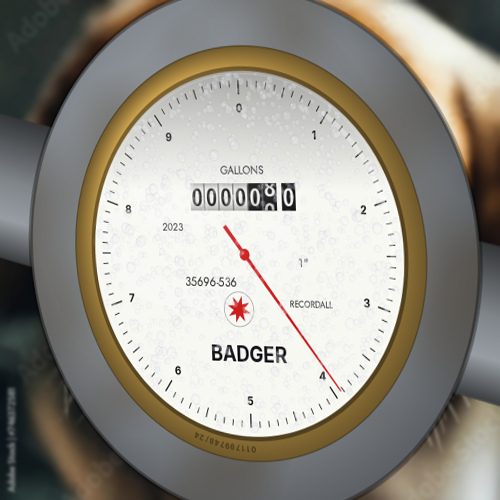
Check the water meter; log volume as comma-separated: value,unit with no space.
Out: 83.9,gal
